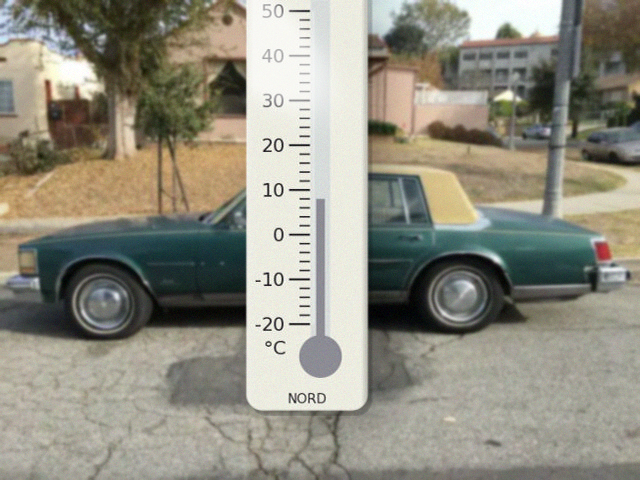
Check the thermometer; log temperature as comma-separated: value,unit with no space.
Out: 8,°C
